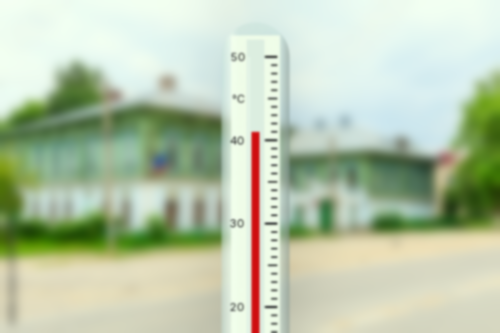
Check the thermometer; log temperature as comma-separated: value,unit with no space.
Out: 41,°C
